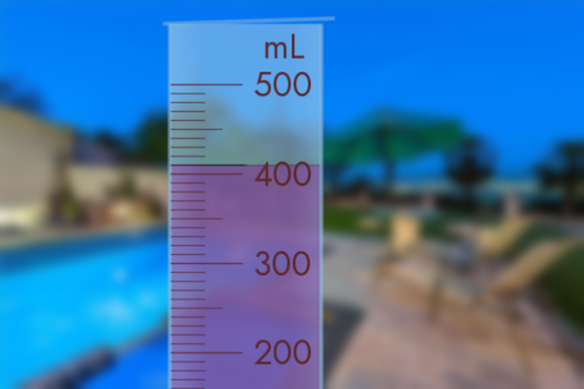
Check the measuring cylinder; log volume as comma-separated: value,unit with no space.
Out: 410,mL
